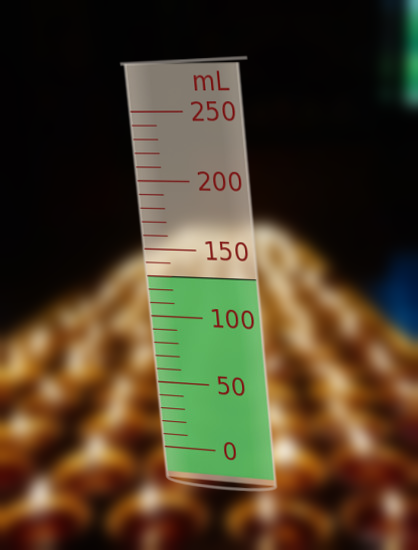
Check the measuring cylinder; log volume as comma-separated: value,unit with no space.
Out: 130,mL
